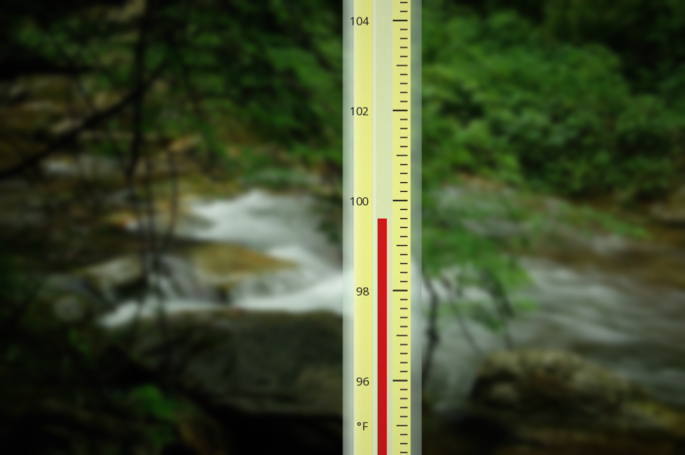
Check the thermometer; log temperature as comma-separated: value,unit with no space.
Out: 99.6,°F
